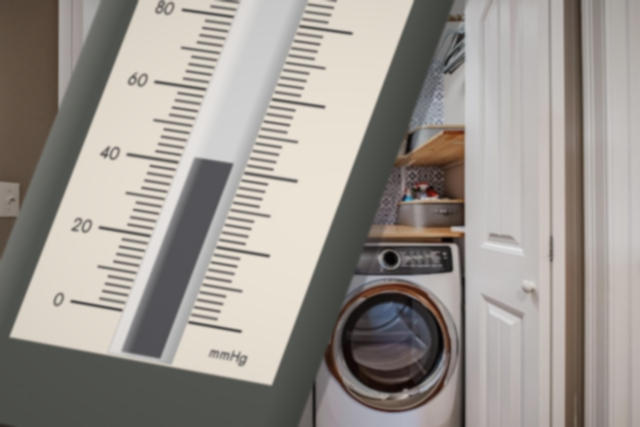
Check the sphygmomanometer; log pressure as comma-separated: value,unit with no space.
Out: 42,mmHg
